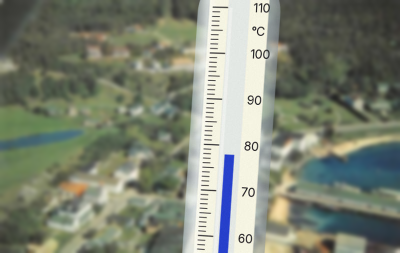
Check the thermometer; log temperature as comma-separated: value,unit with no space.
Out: 78,°C
